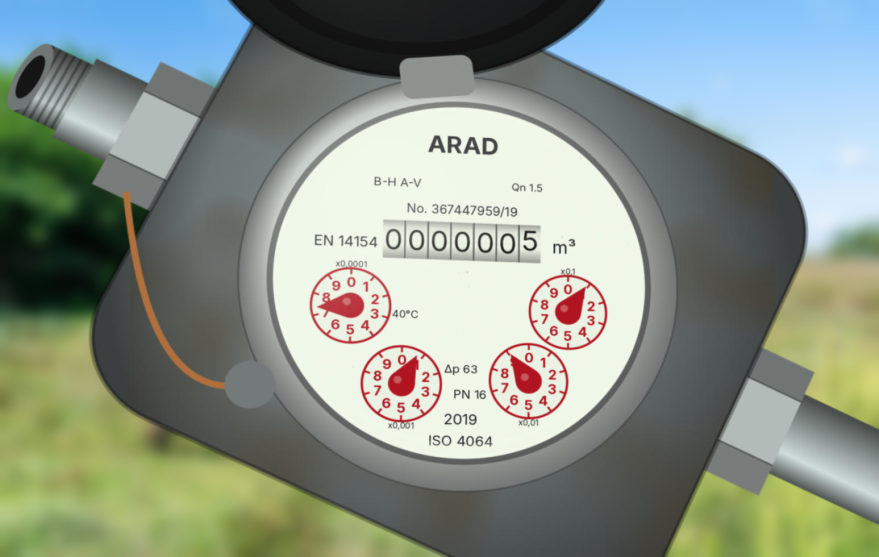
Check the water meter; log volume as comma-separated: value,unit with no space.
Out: 5.0907,m³
